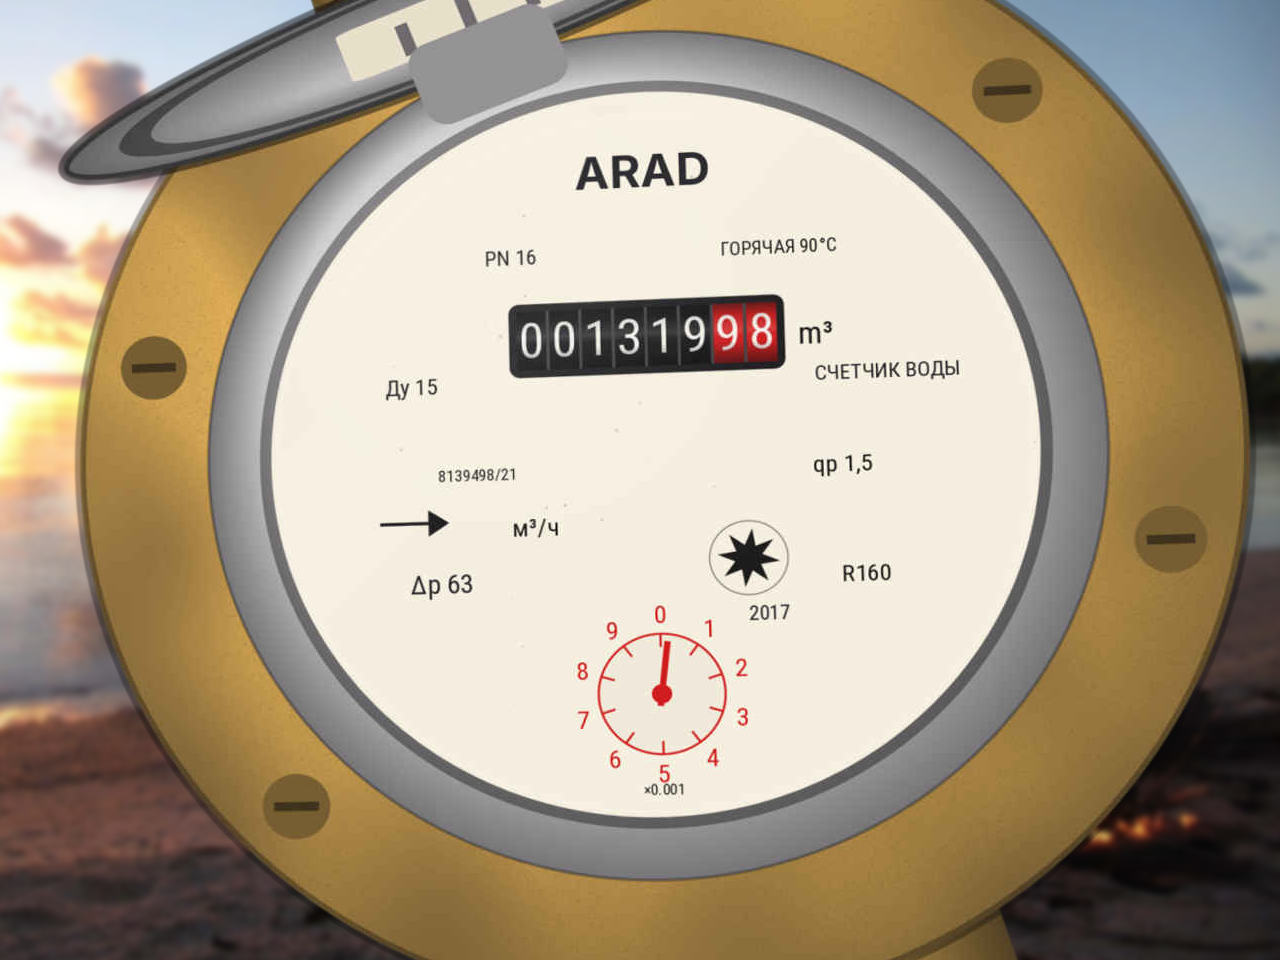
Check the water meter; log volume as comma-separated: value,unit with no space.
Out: 1319.980,m³
